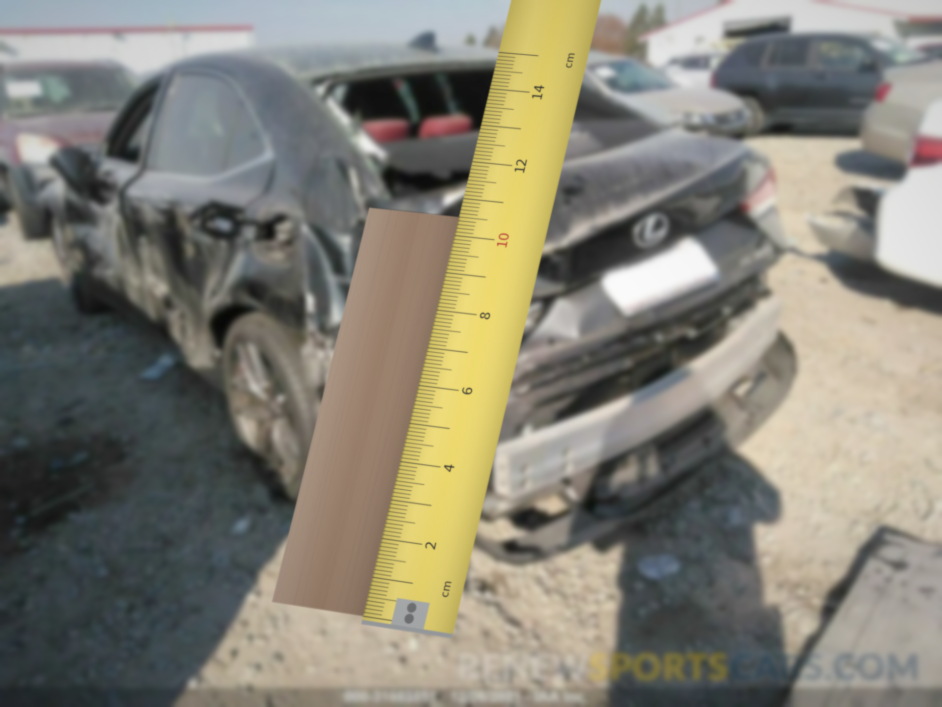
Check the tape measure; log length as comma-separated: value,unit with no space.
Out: 10.5,cm
